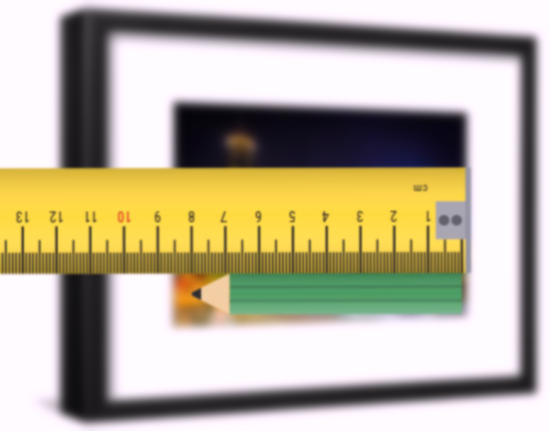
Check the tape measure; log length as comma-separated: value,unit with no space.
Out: 8,cm
